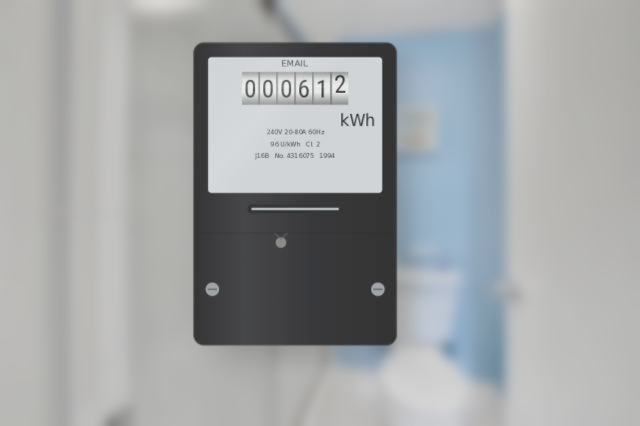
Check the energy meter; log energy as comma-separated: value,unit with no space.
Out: 612,kWh
